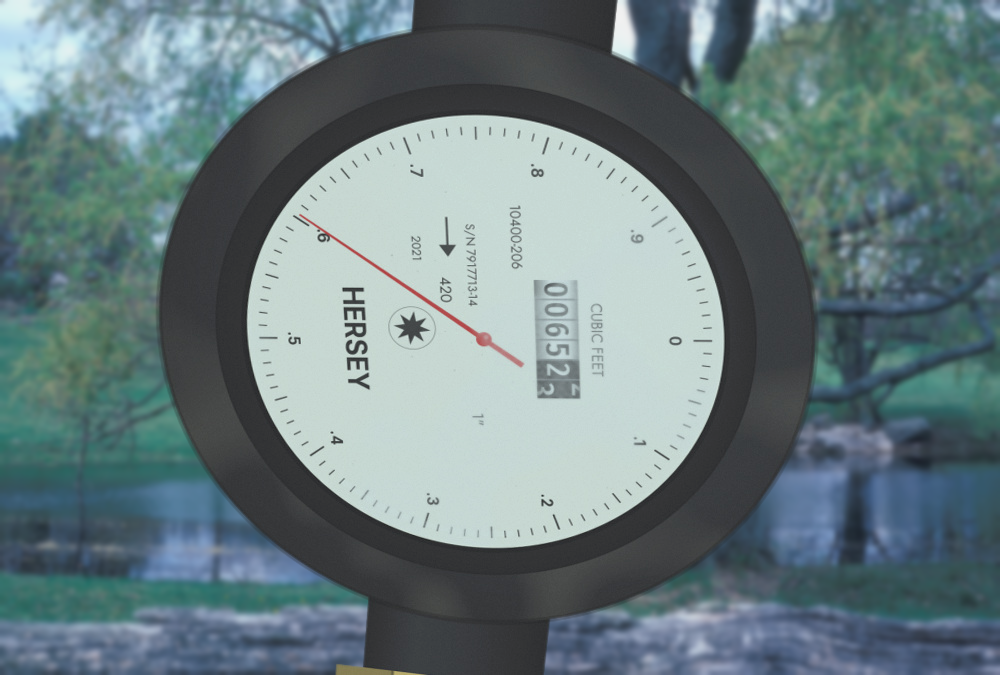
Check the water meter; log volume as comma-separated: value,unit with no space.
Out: 6522.60,ft³
